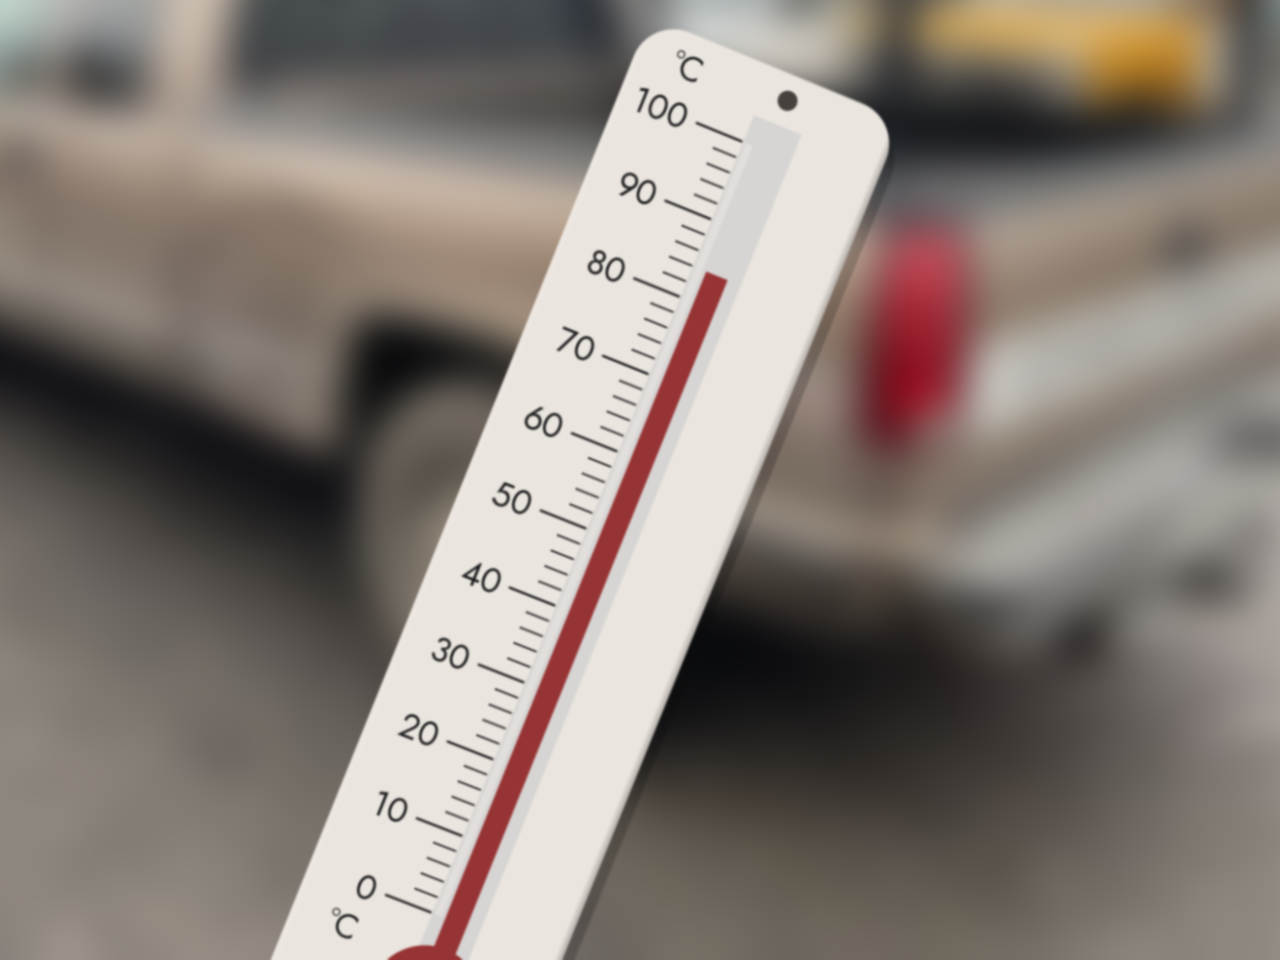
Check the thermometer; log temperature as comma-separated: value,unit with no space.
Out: 84,°C
